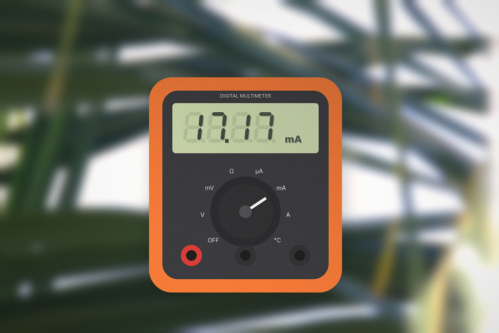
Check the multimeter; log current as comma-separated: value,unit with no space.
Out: 17.17,mA
